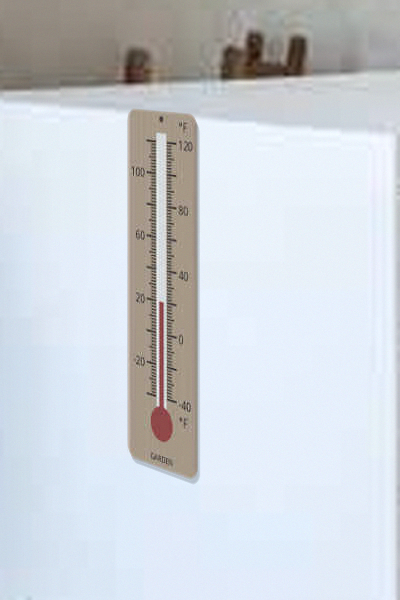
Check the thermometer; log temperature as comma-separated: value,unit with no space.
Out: 20,°F
